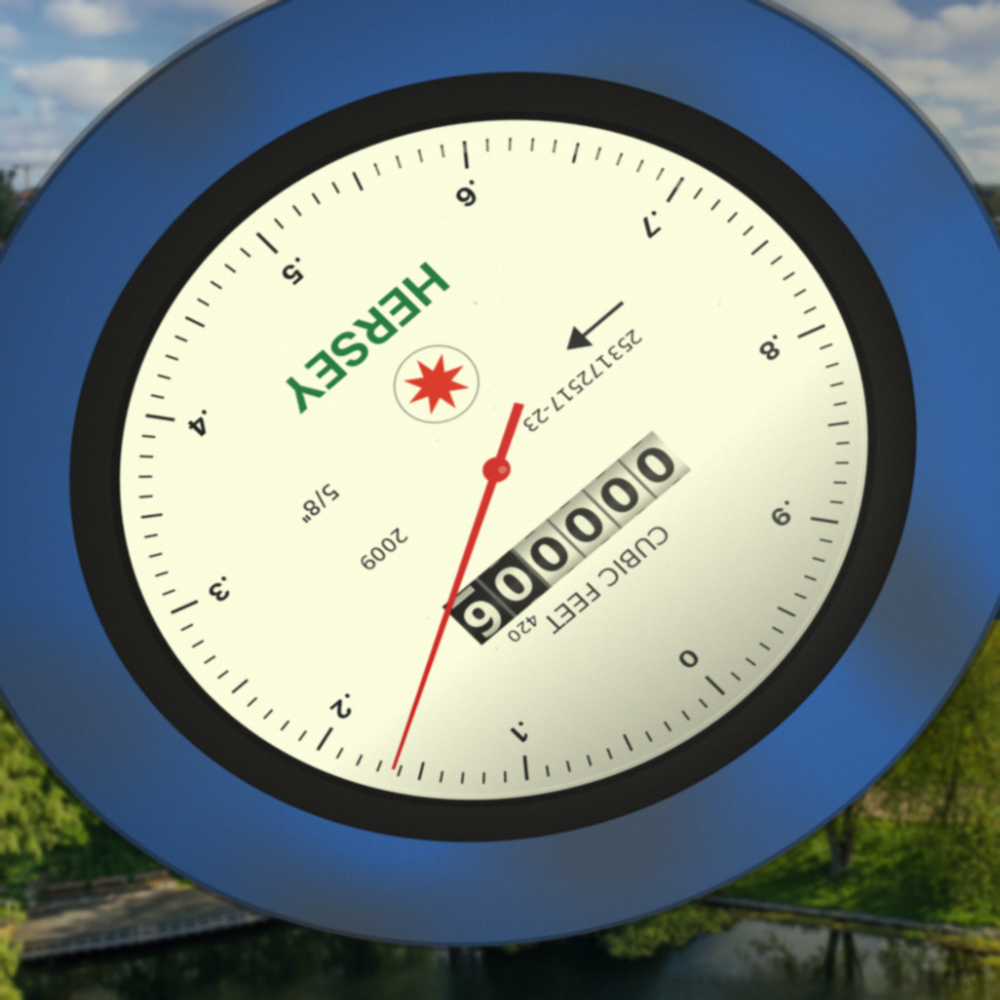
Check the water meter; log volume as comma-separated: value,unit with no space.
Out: 6.16,ft³
